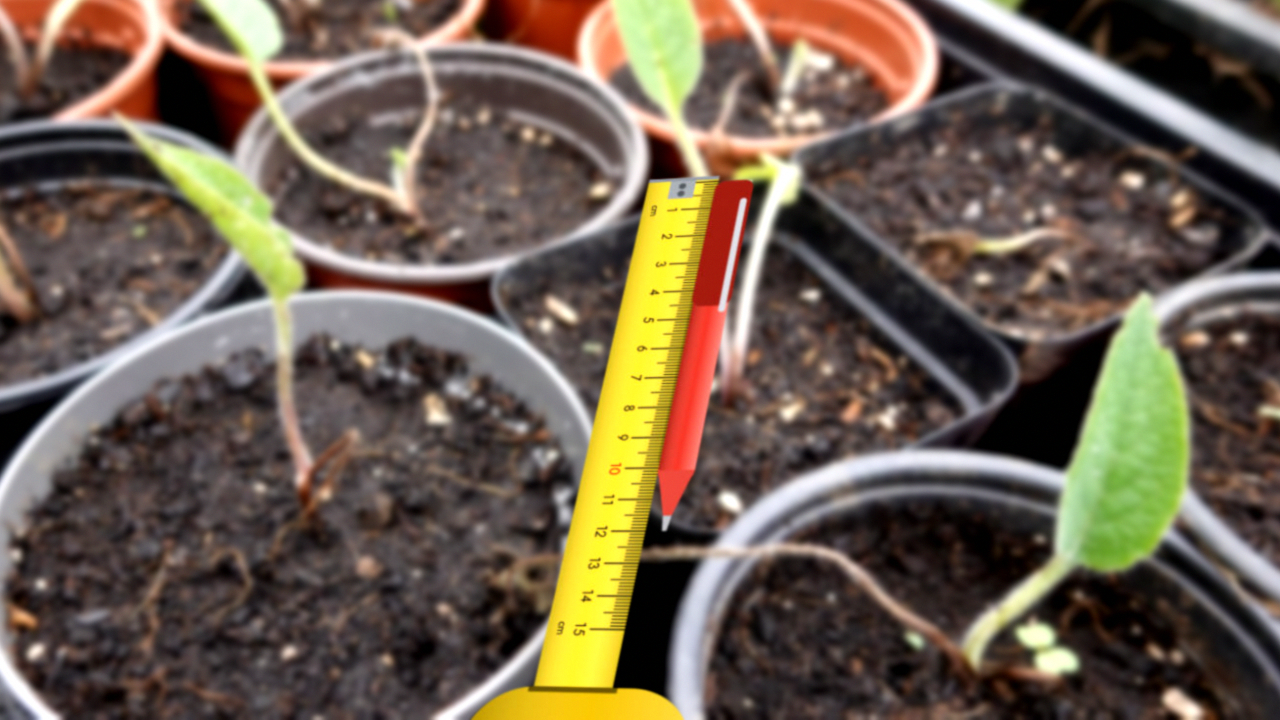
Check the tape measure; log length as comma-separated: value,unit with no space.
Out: 12,cm
